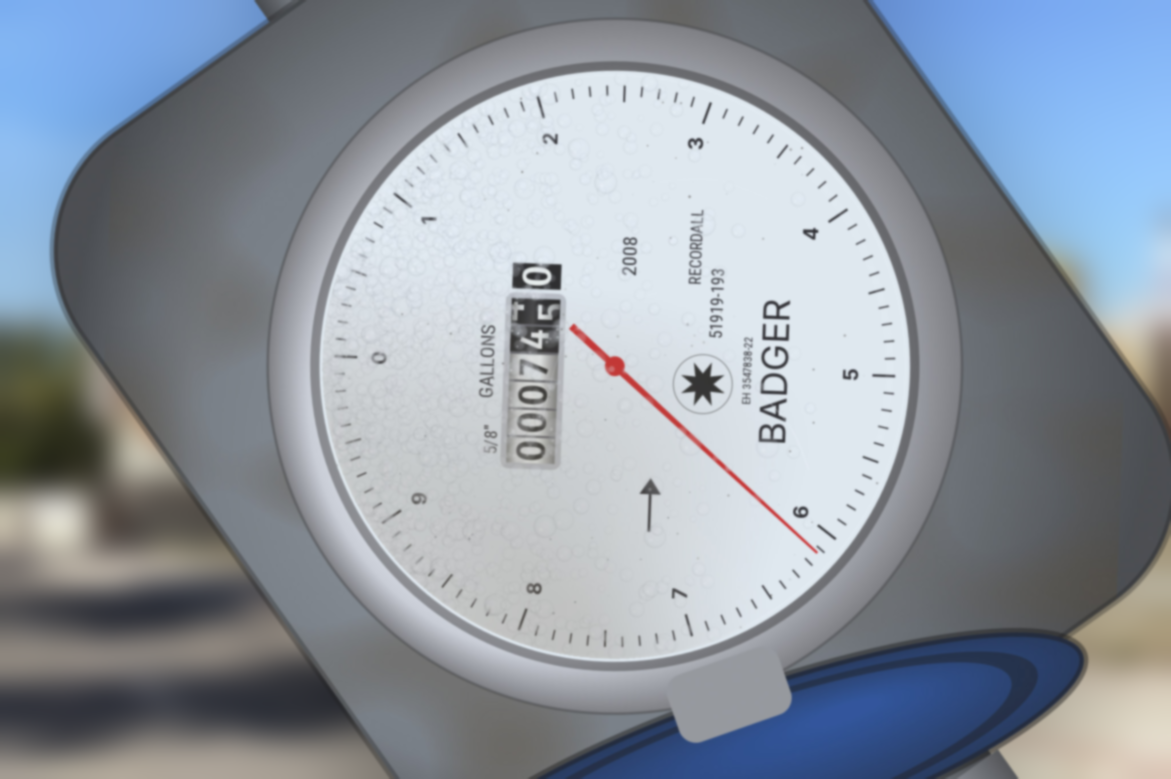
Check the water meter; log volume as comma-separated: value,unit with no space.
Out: 7446.1,gal
